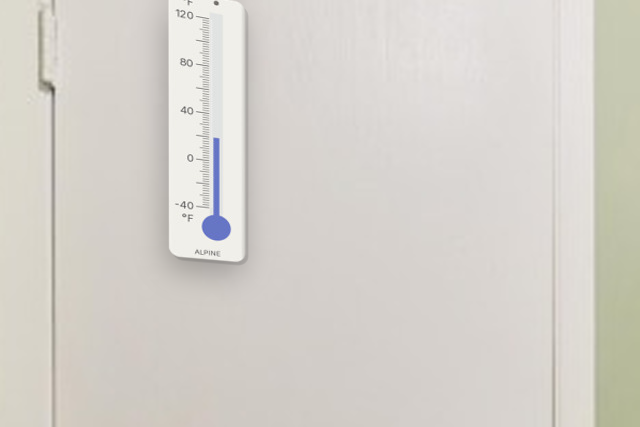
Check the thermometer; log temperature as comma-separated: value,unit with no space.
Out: 20,°F
